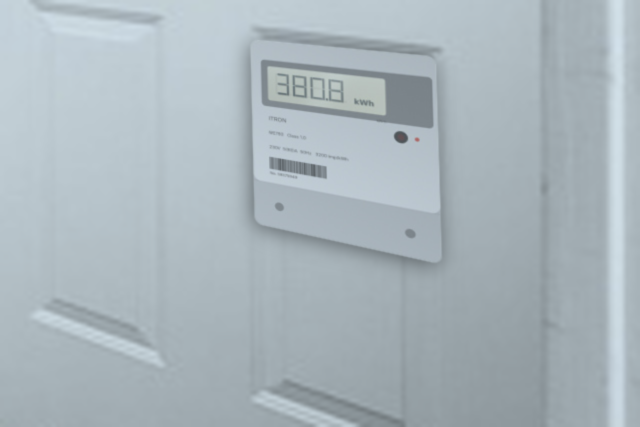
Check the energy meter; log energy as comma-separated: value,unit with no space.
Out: 380.8,kWh
